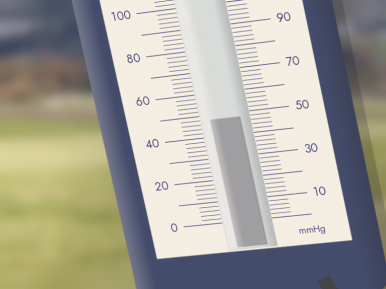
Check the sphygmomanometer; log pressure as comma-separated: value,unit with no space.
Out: 48,mmHg
